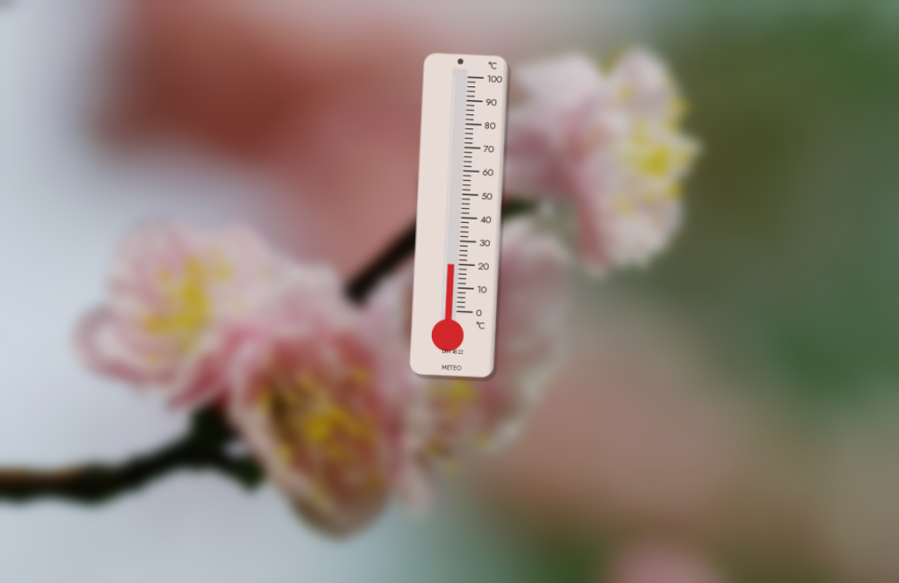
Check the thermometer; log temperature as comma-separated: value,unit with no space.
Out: 20,°C
